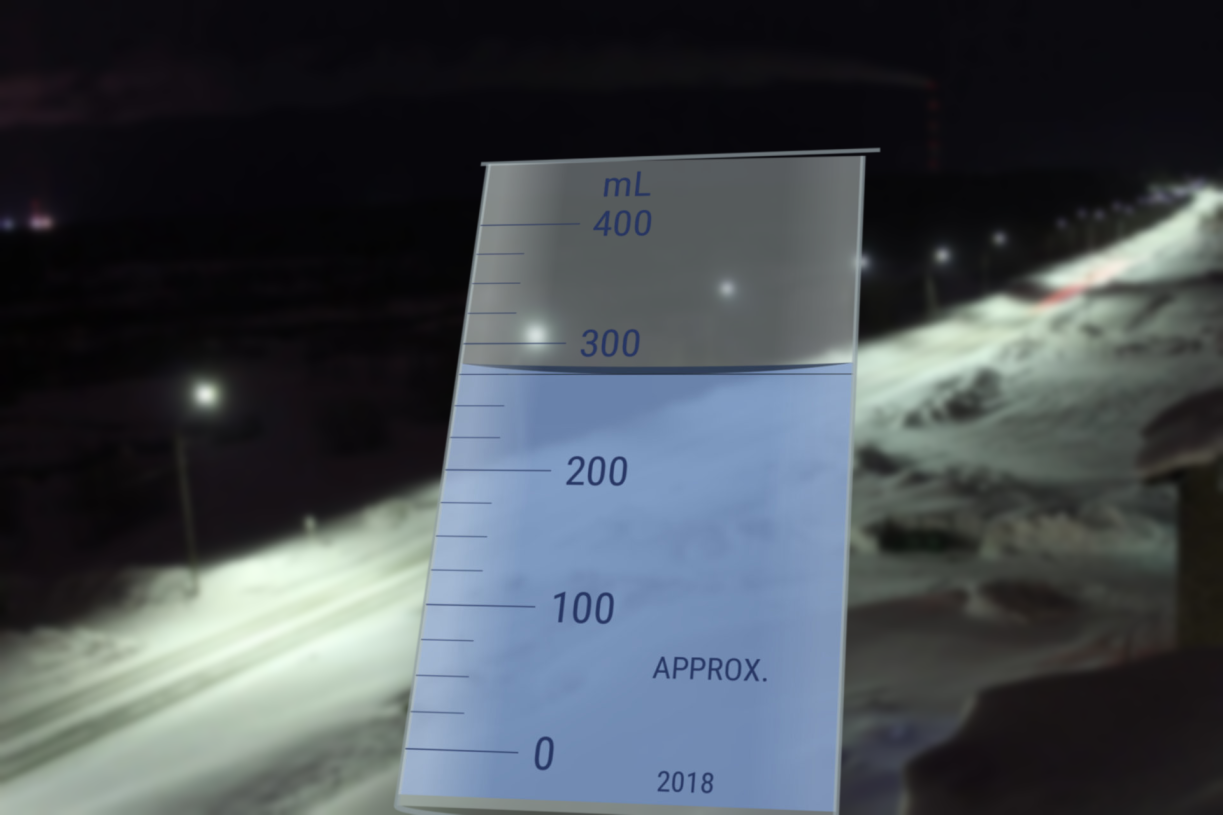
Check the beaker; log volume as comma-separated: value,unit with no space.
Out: 275,mL
